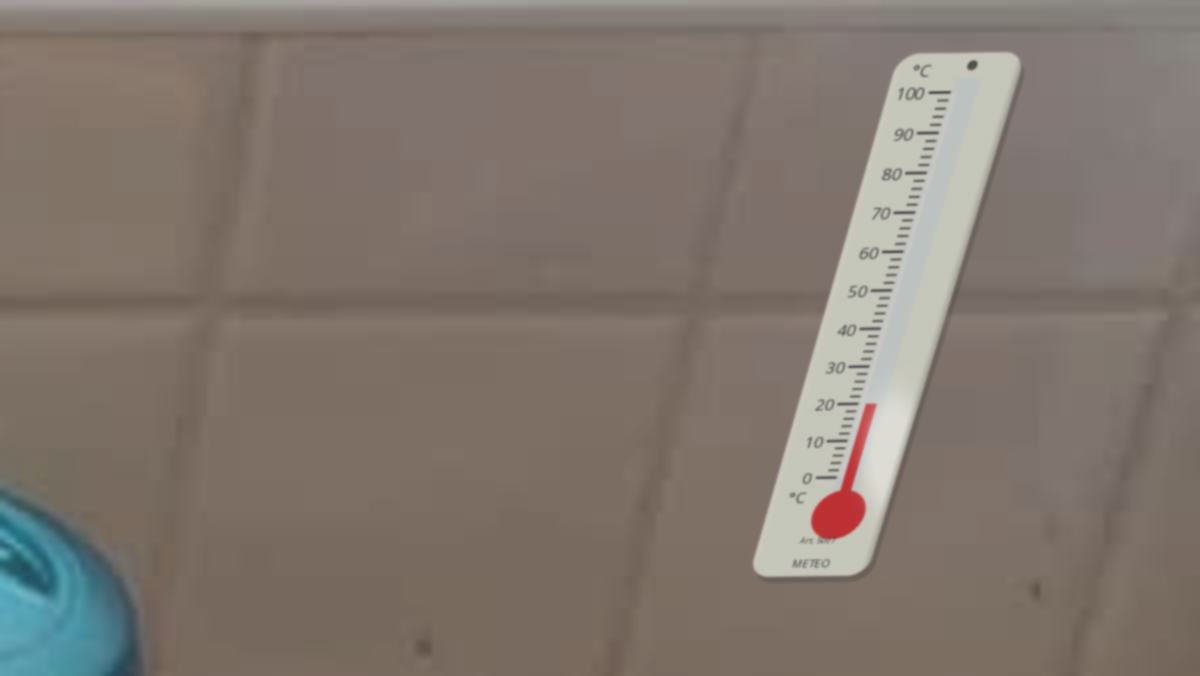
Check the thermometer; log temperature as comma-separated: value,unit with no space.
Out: 20,°C
